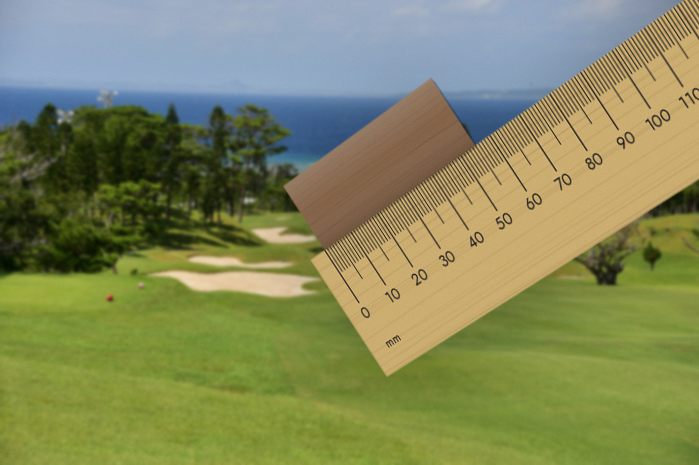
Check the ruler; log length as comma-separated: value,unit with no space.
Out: 55,mm
